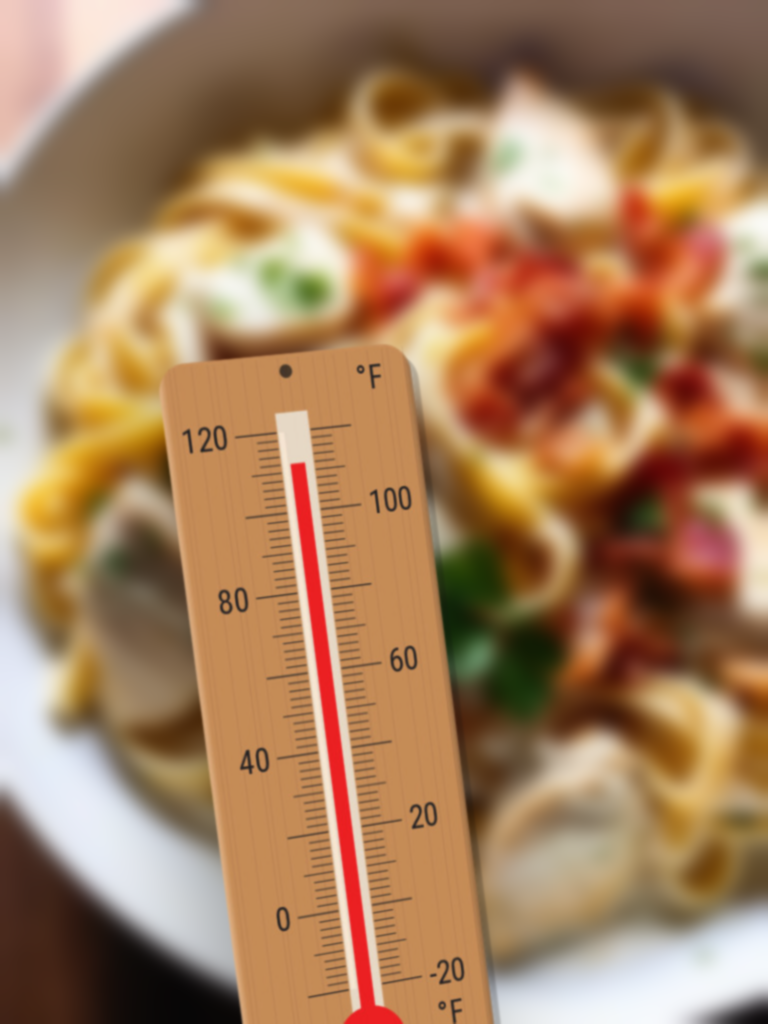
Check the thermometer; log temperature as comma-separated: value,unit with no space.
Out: 112,°F
